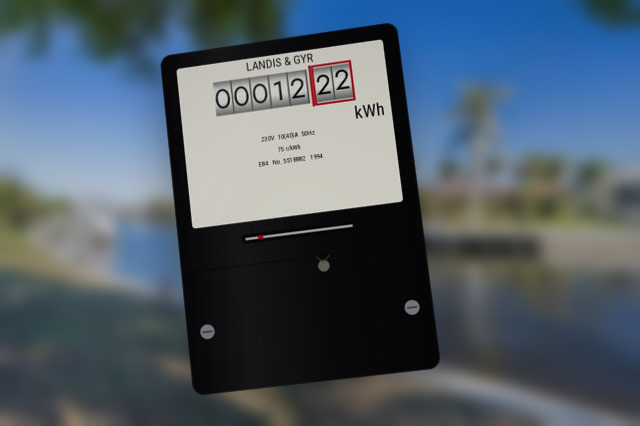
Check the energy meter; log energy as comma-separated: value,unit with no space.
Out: 12.22,kWh
